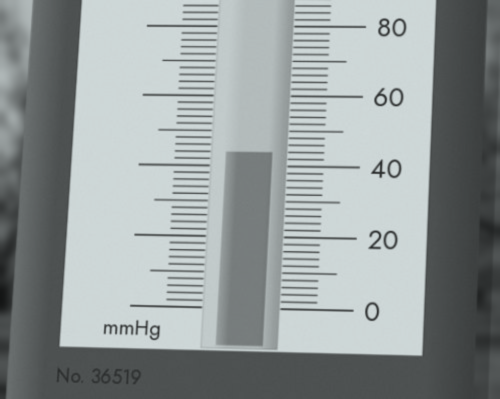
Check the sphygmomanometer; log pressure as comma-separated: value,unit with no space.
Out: 44,mmHg
